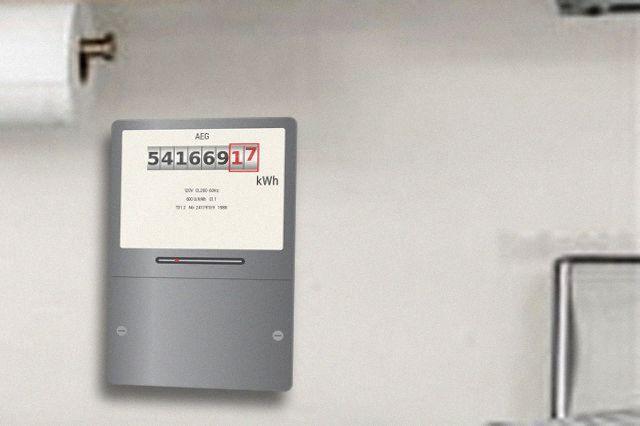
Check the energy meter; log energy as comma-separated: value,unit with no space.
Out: 541669.17,kWh
